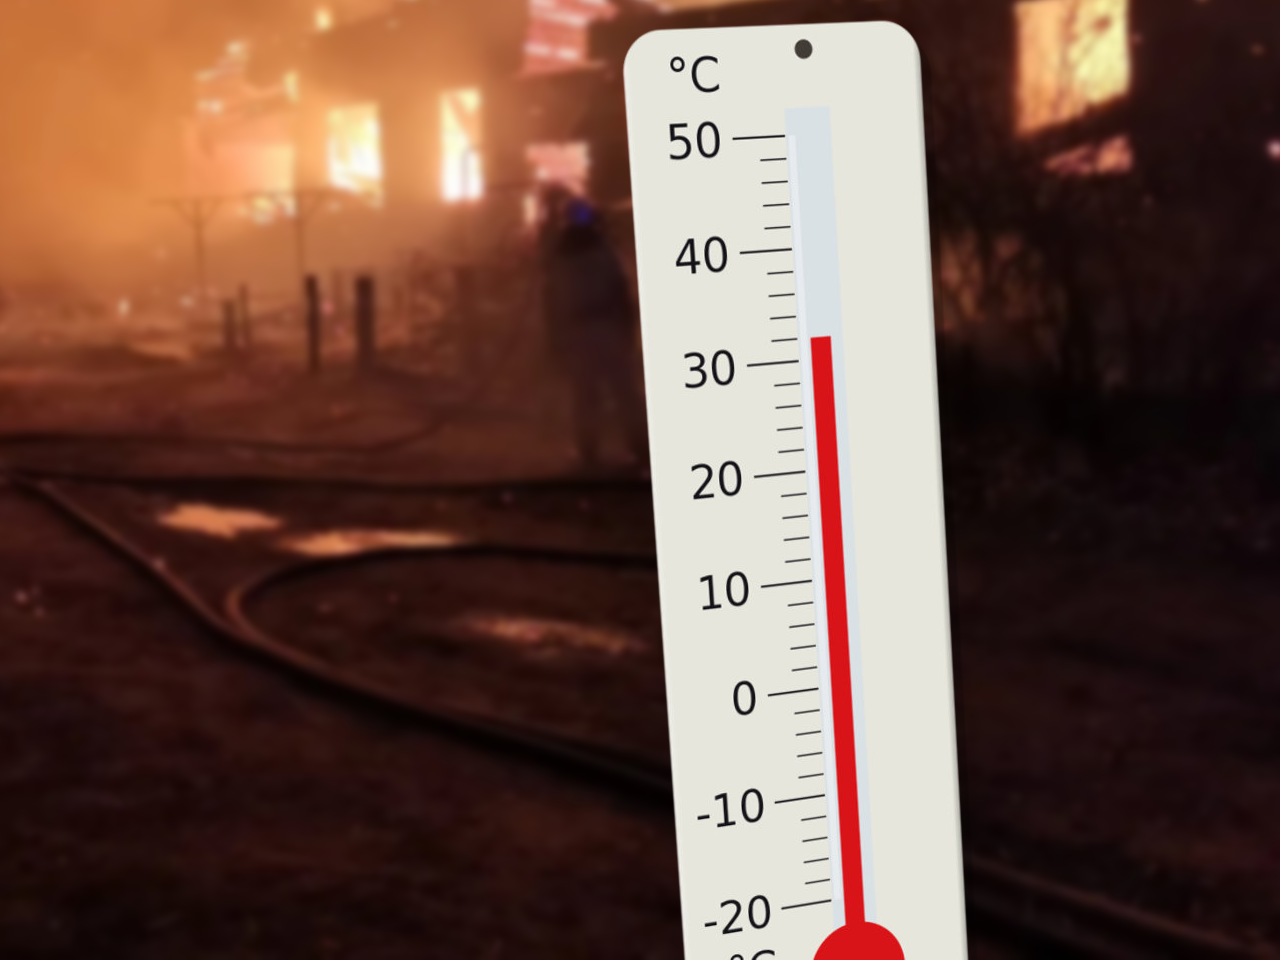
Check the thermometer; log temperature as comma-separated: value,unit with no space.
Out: 32,°C
